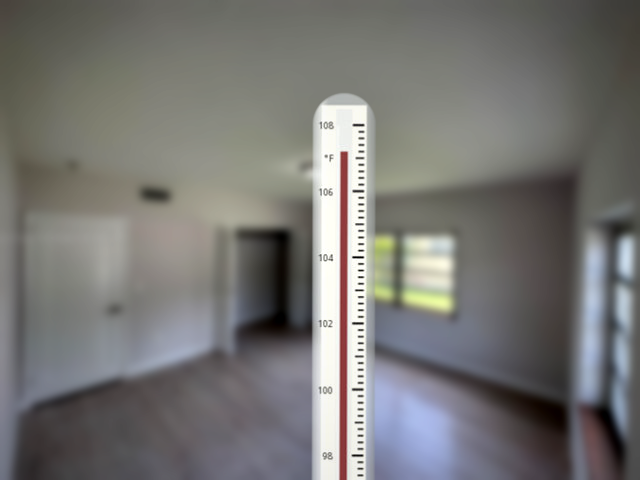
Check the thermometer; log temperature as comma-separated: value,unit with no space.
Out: 107.2,°F
